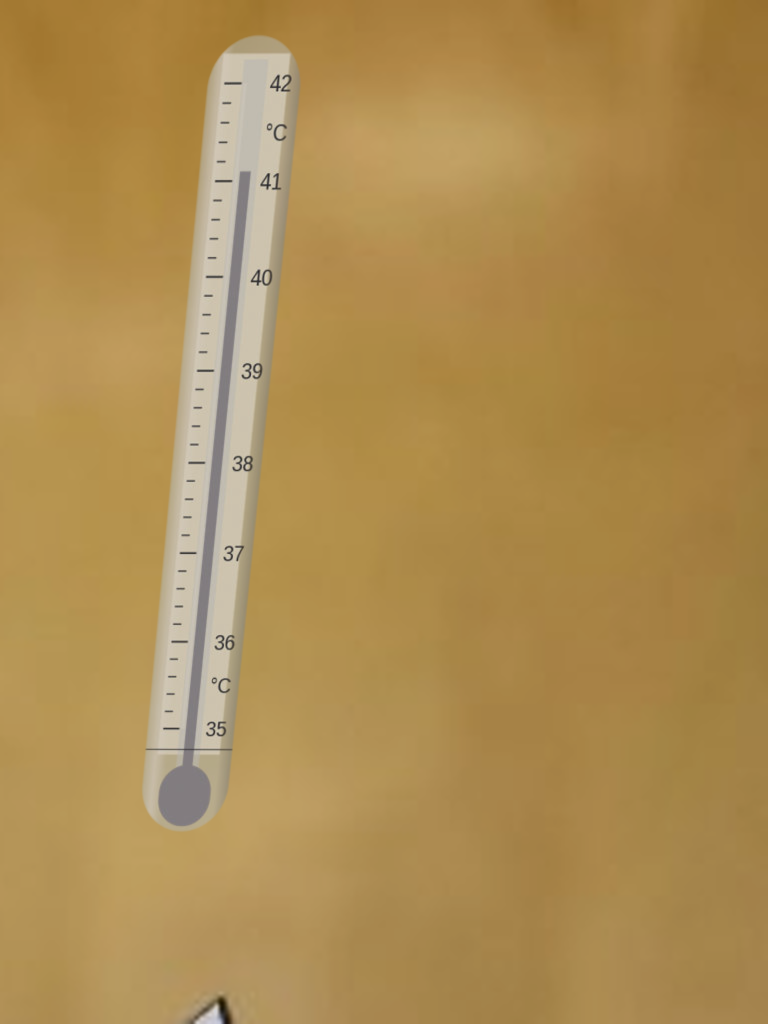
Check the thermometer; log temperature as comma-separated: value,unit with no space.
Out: 41.1,°C
